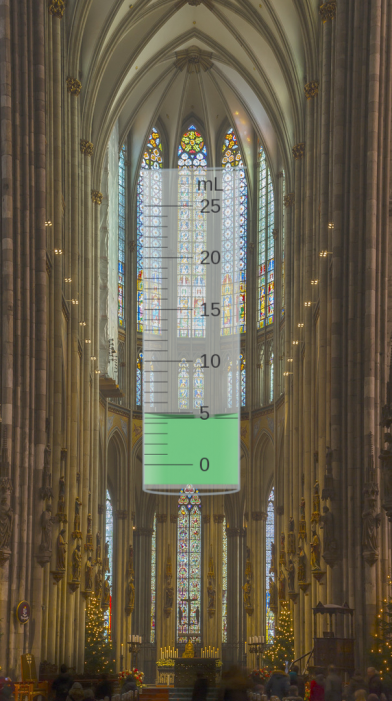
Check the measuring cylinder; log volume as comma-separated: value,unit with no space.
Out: 4.5,mL
